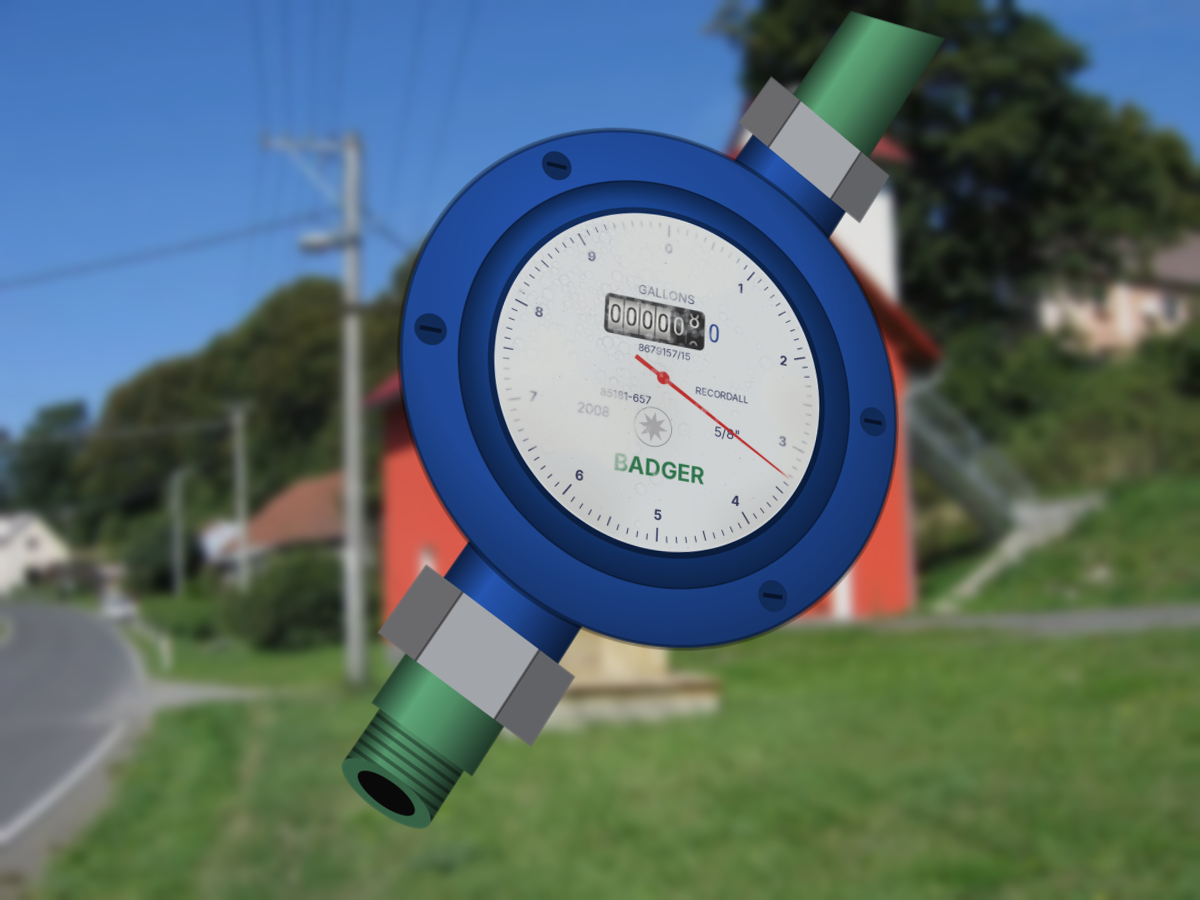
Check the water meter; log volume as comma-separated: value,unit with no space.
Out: 83.3,gal
